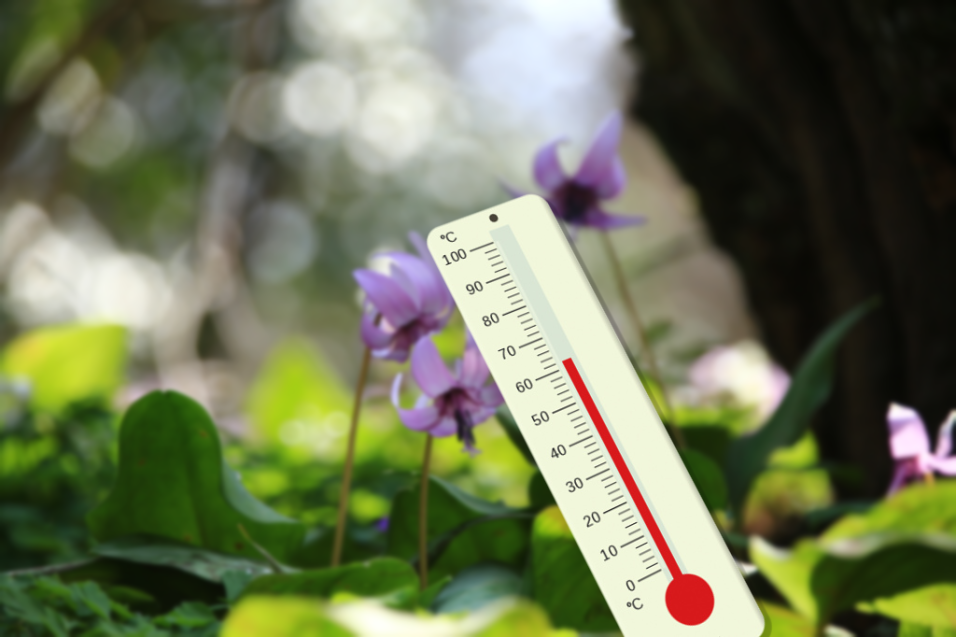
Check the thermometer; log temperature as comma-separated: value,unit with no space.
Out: 62,°C
